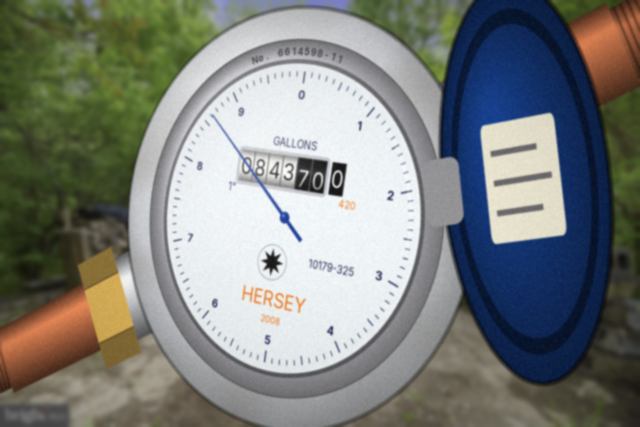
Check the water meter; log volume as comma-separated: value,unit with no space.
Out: 843698.6,gal
